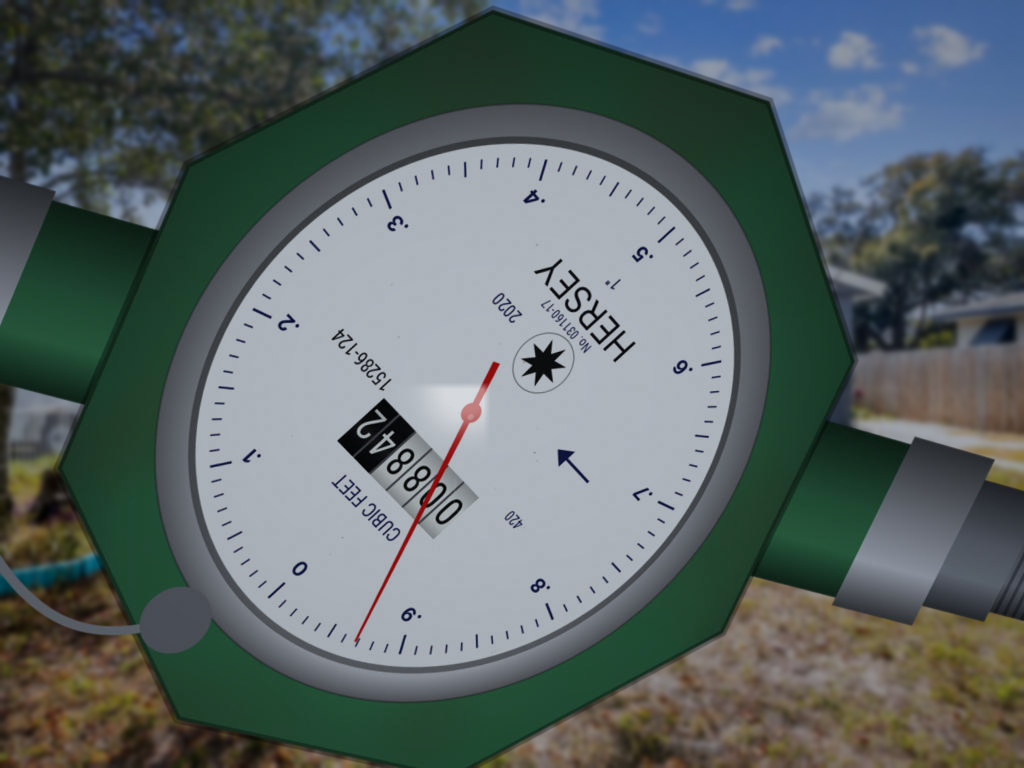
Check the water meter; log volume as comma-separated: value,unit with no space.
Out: 8841.93,ft³
